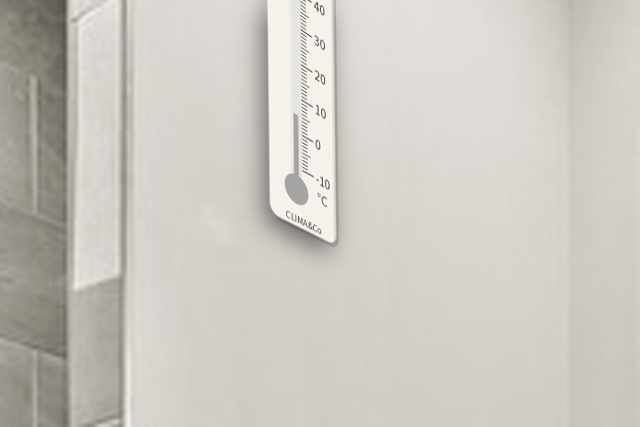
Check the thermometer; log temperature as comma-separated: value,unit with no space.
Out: 5,°C
